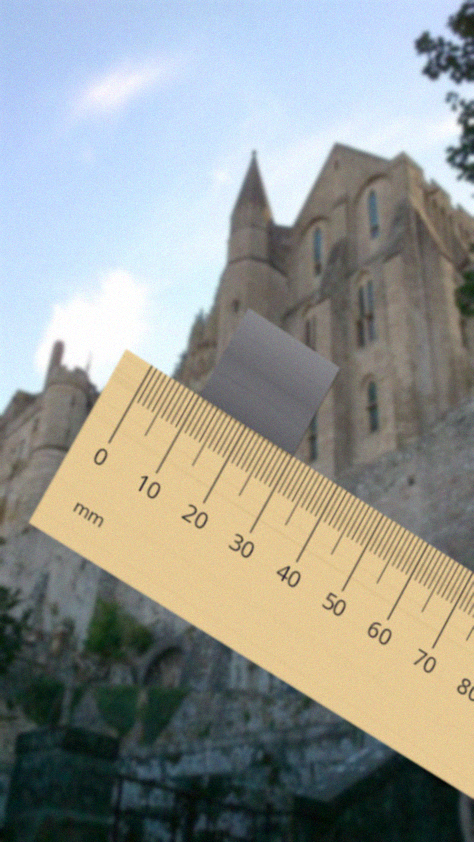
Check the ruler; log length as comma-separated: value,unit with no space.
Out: 20,mm
